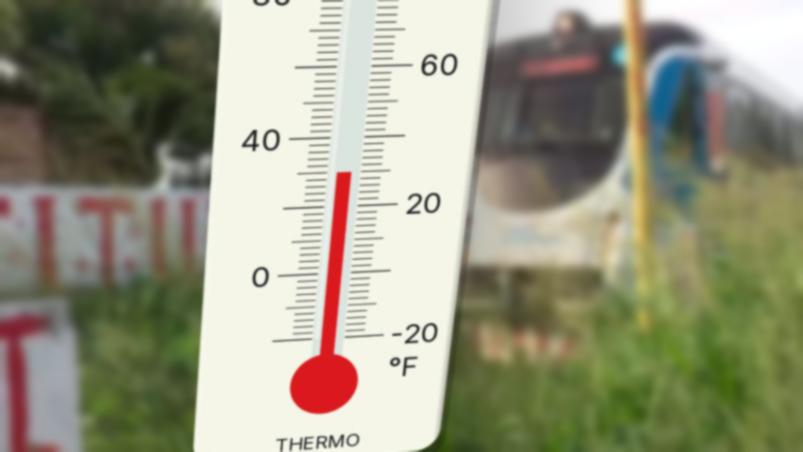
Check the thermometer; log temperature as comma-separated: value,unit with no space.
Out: 30,°F
